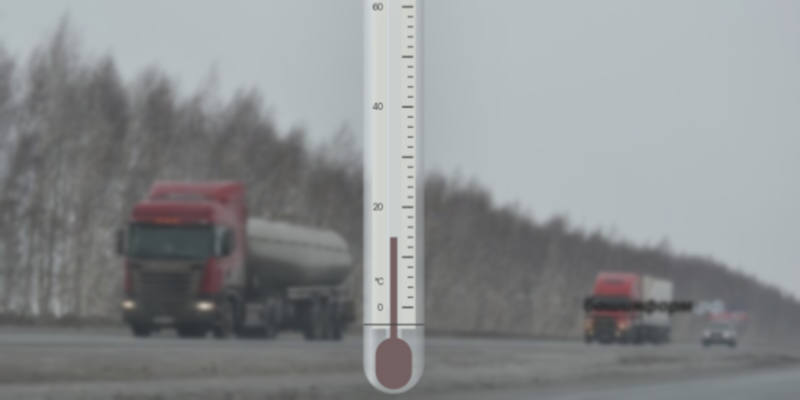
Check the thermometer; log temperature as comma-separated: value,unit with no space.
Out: 14,°C
